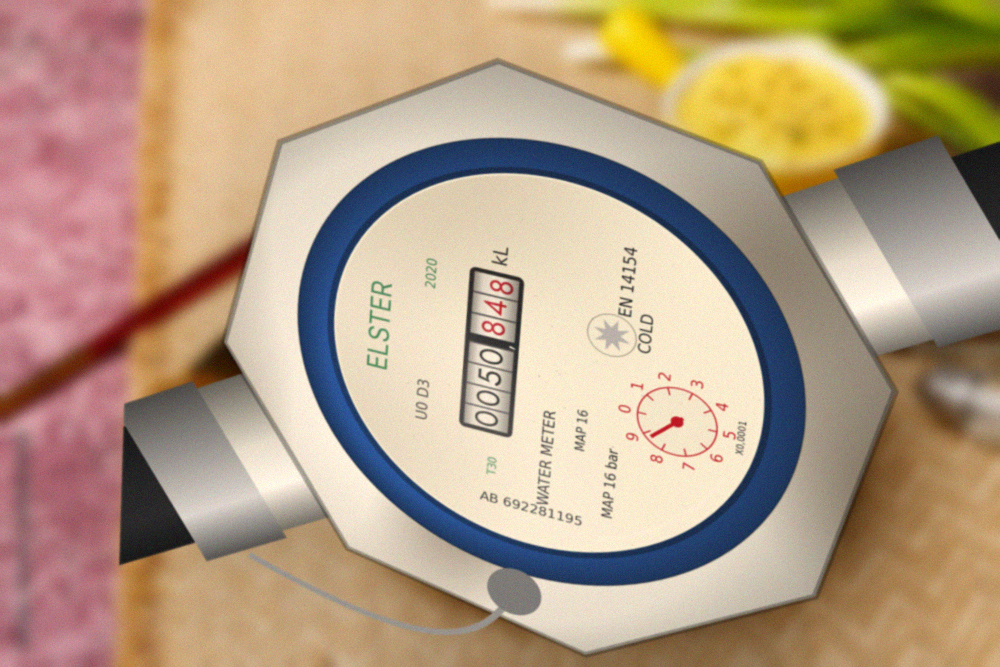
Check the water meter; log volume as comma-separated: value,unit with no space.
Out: 50.8478,kL
